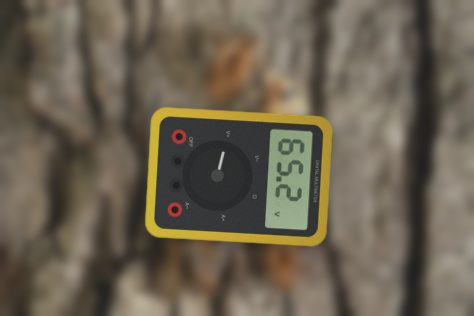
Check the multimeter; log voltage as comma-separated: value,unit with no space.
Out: 65.2,V
